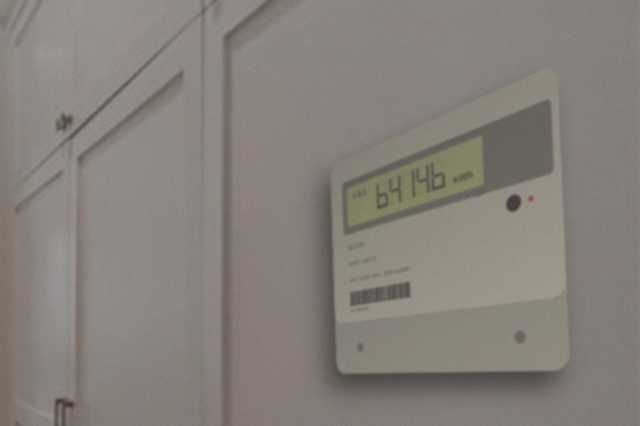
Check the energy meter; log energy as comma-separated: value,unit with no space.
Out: 64146,kWh
